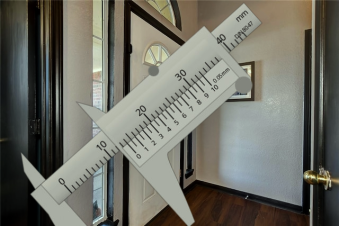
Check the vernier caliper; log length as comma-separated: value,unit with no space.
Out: 14.0,mm
